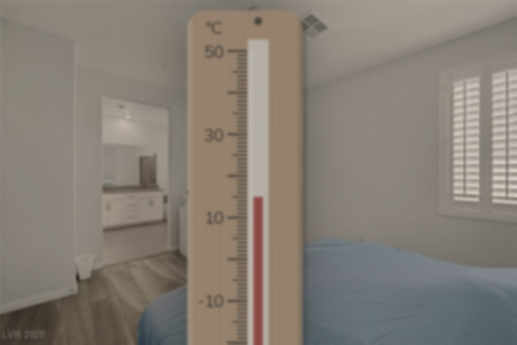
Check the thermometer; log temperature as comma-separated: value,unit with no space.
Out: 15,°C
